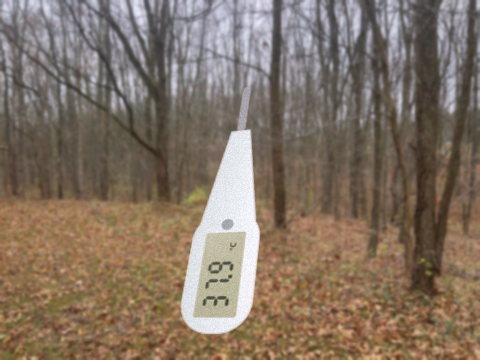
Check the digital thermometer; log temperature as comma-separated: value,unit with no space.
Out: 37.9,°C
